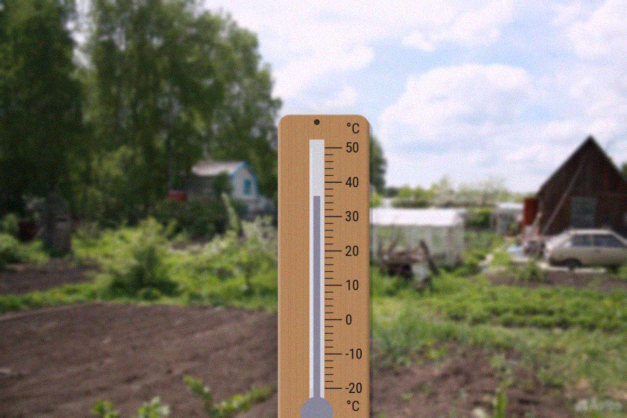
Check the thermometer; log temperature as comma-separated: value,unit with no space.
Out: 36,°C
